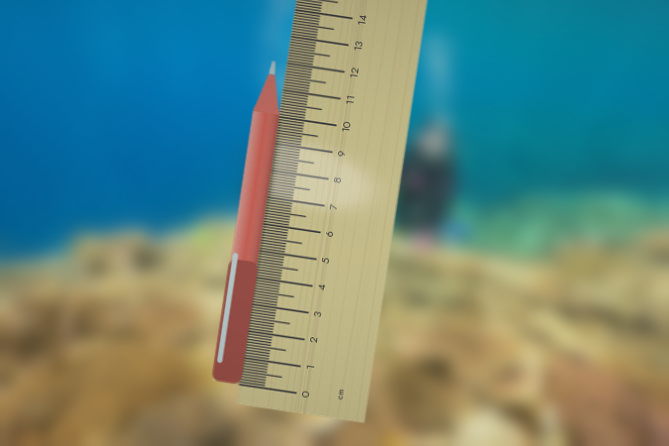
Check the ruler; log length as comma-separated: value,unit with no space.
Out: 12,cm
